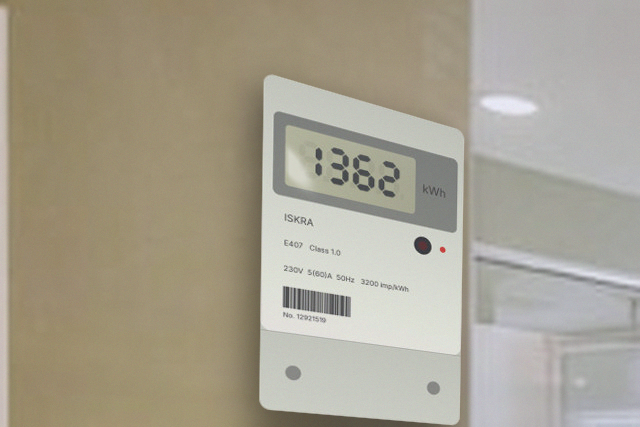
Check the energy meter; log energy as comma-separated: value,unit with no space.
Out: 1362,kWh
